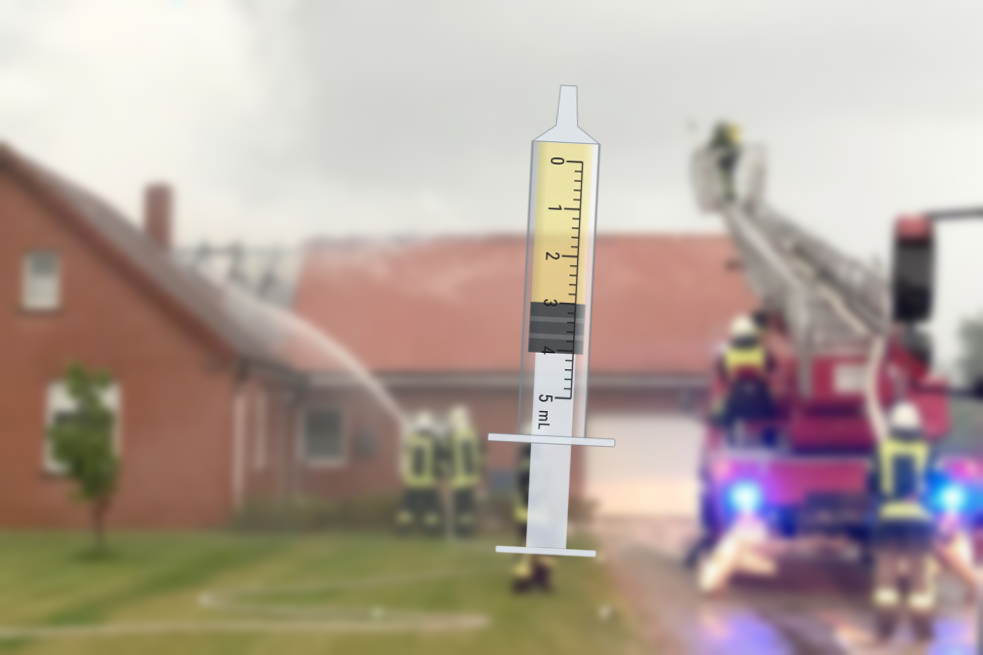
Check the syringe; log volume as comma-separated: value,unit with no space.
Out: 3,mL
